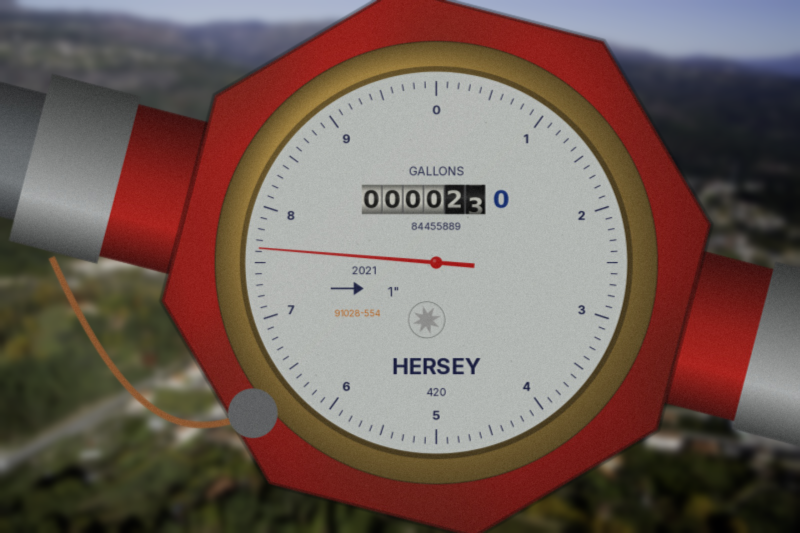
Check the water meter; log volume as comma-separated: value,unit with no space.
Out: 227.6,gal
